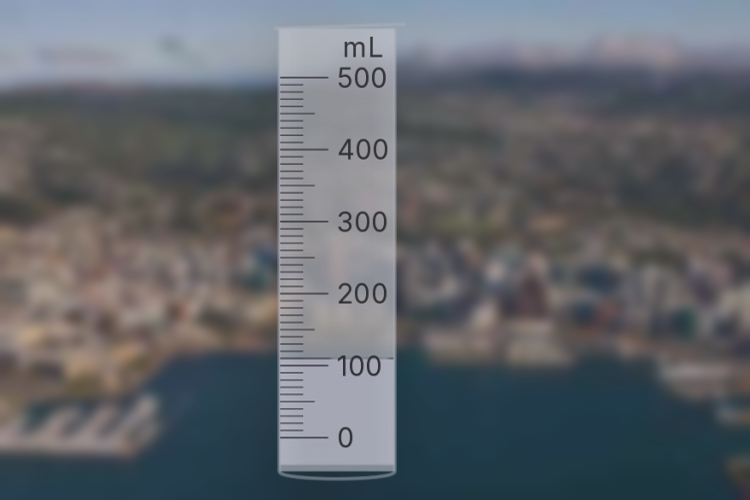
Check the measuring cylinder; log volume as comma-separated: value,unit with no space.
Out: 110,mL
